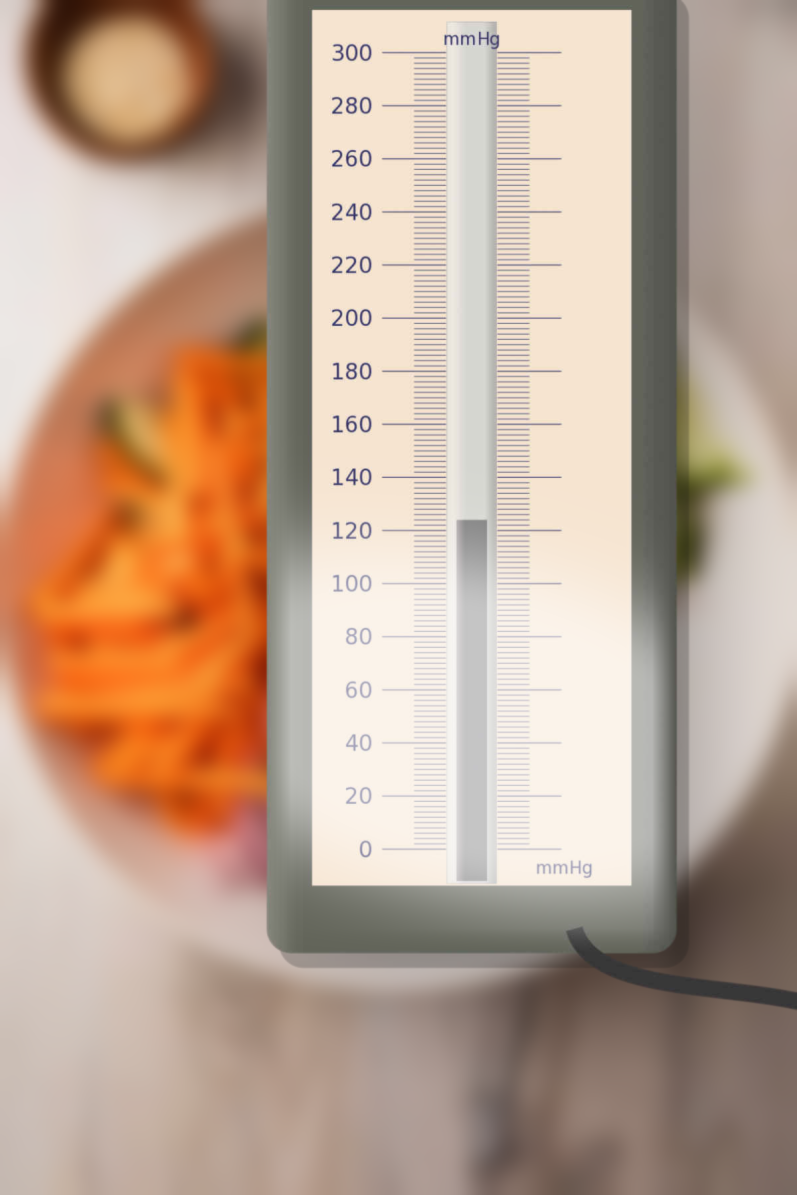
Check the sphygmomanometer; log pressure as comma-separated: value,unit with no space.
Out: 124,mmHg
